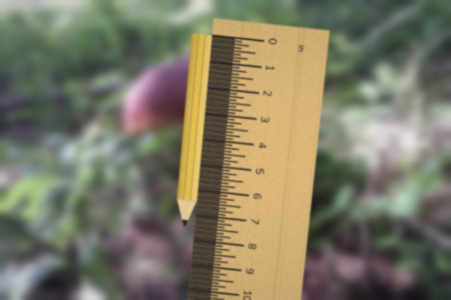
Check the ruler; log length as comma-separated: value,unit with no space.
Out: 7.5,in
